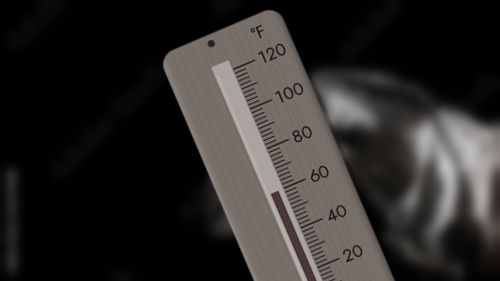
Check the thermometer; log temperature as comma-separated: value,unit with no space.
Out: 60,°F
